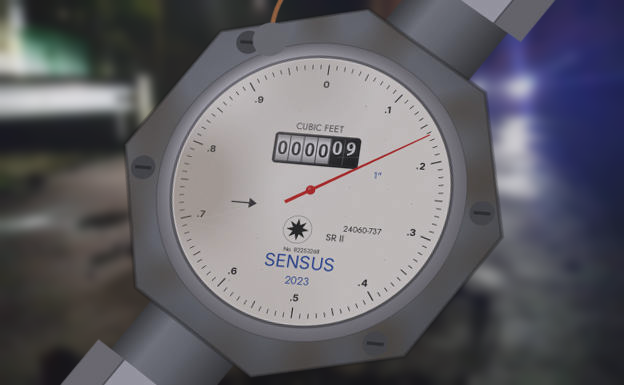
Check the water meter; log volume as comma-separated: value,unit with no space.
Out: 9.16,ft³
